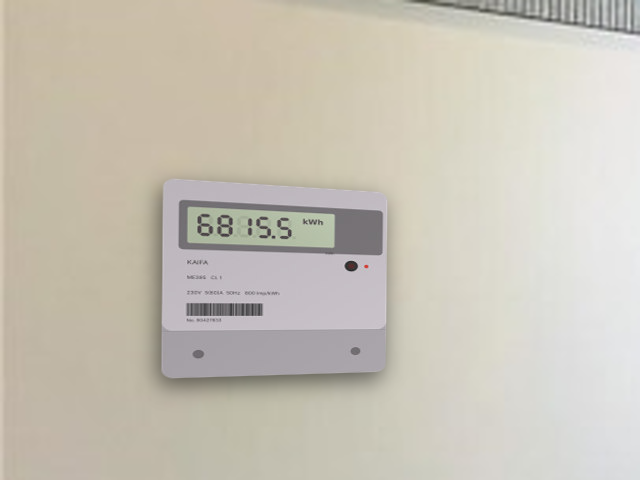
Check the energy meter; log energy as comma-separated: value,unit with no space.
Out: 6815.5,kWh
